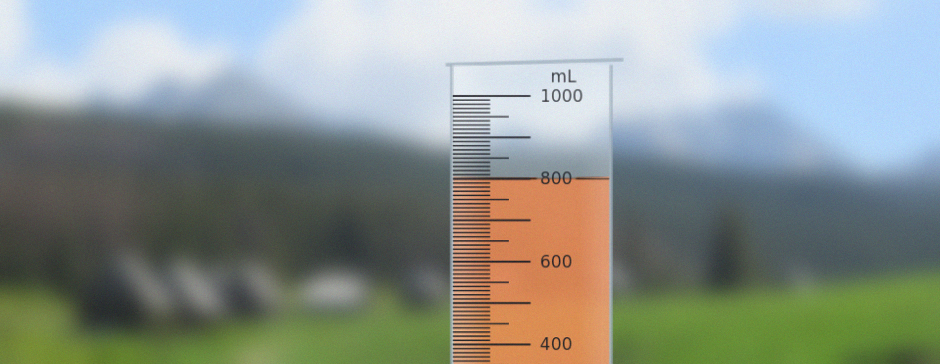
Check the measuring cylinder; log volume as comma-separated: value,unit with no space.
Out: 800,mL
